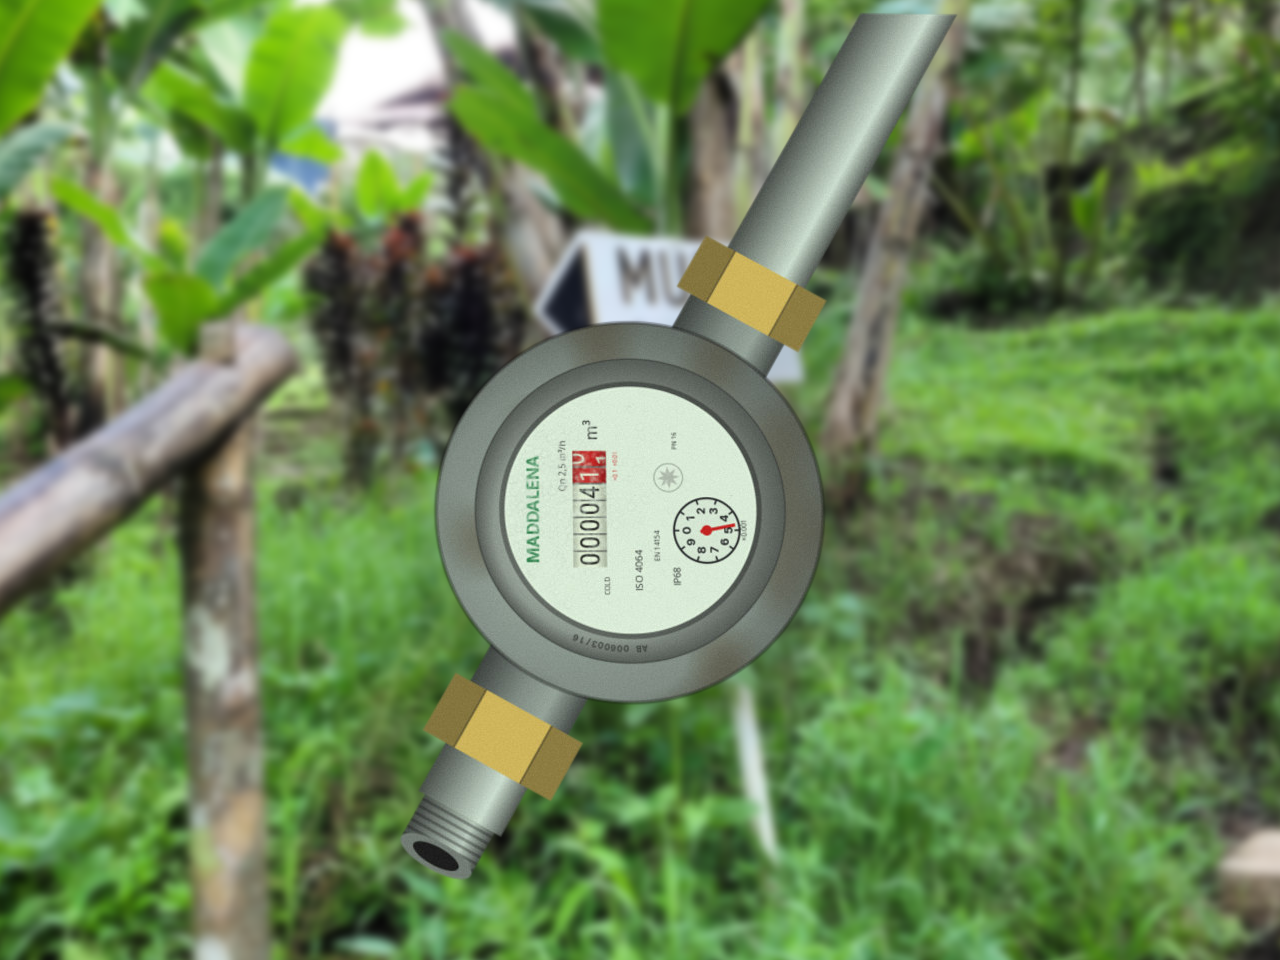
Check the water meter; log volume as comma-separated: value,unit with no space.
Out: 4.104,m³
